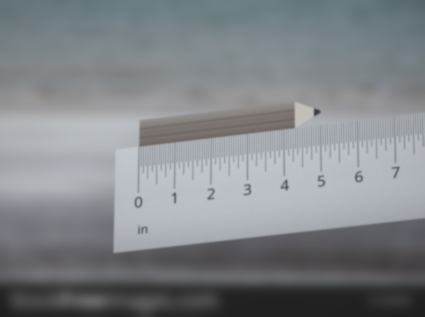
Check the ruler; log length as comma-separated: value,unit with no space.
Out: 5,in
